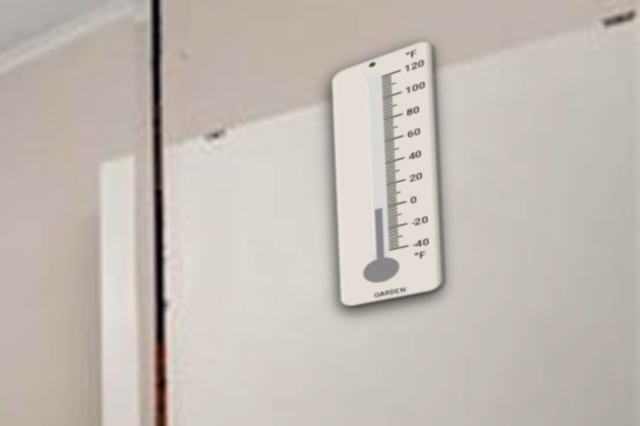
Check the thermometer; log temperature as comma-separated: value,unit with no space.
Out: 0,°F
